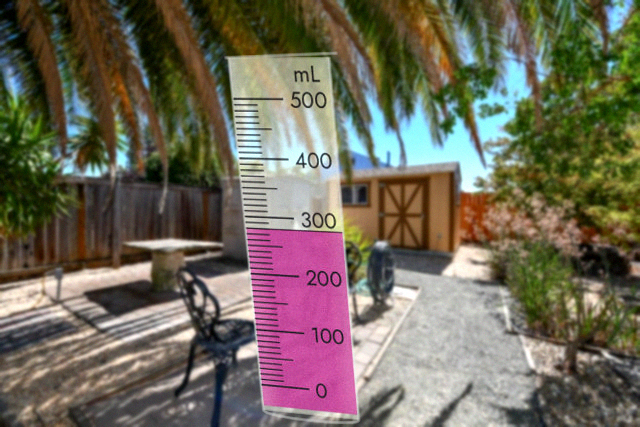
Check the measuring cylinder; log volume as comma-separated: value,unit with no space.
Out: 280,mL
